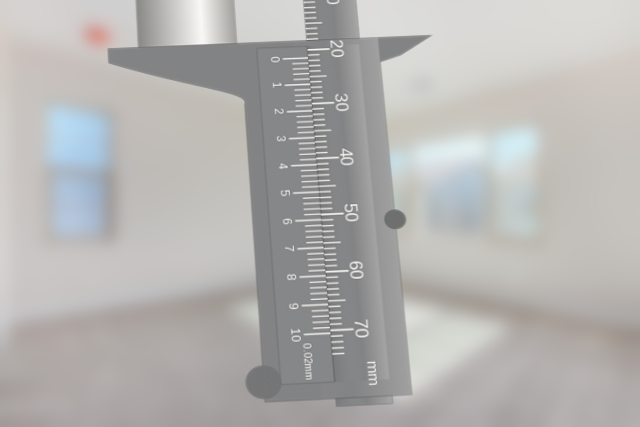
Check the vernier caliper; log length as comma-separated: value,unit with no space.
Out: 21.5,mm
